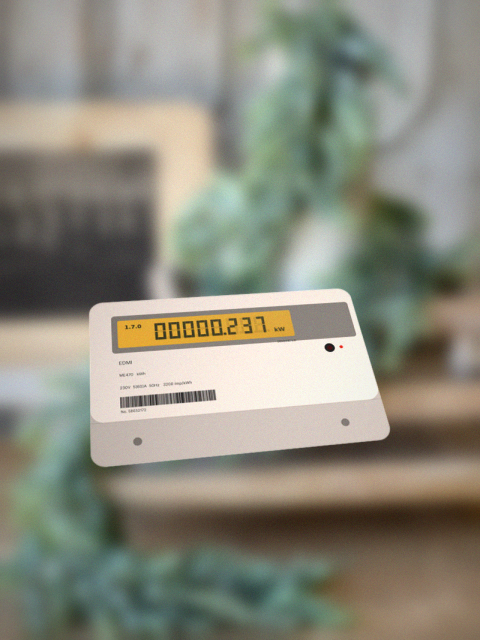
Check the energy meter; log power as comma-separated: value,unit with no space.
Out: 0.237,kW
